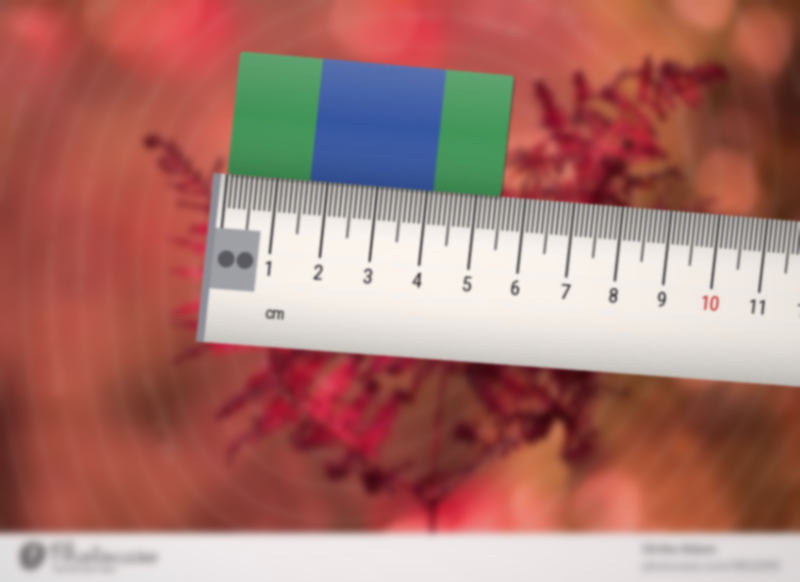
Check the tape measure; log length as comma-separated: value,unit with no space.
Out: 5.5,cm
